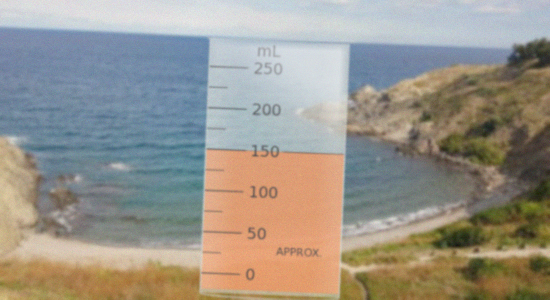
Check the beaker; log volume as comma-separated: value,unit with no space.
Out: 150,mL
